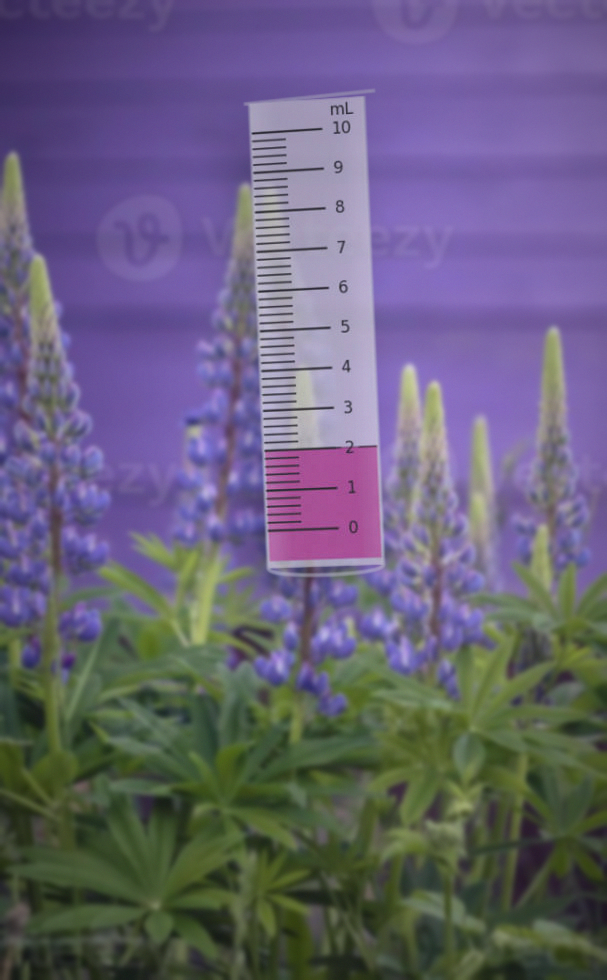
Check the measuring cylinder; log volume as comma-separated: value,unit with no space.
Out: 2,mL
